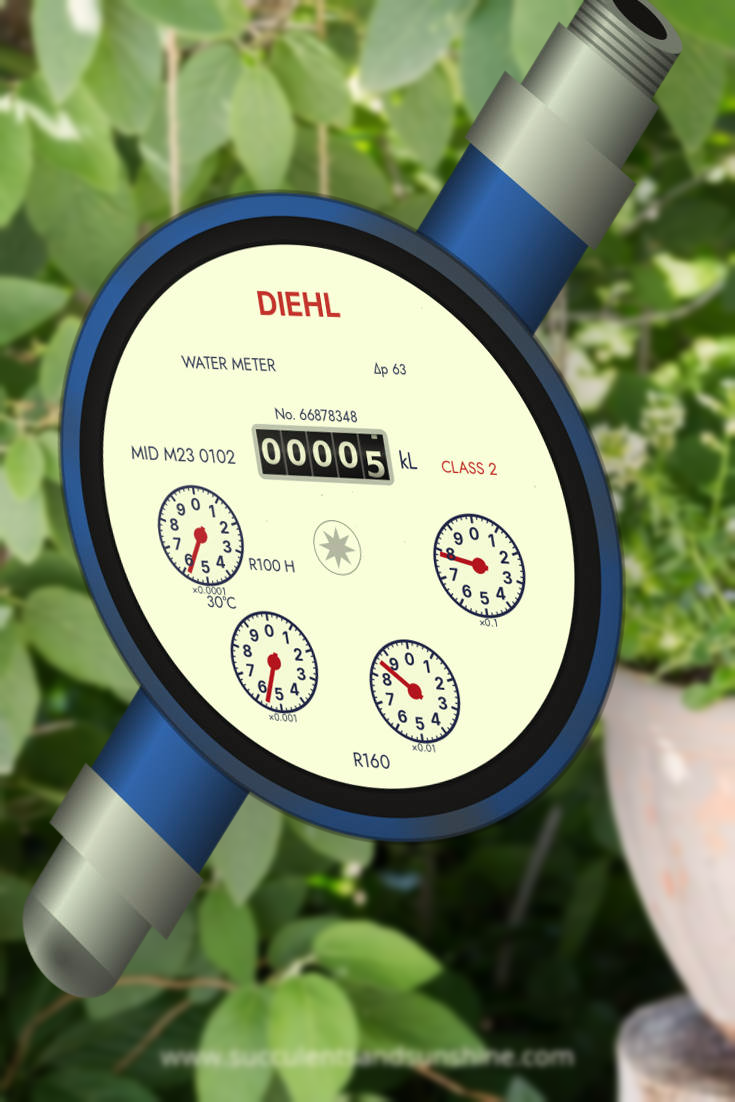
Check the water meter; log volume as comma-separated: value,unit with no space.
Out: 4.7855,kL
